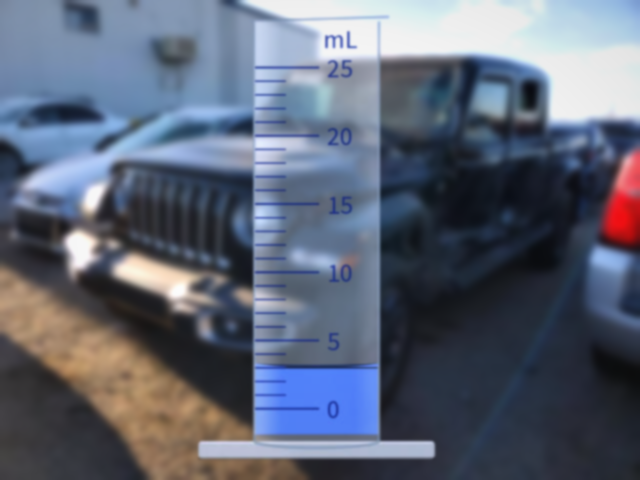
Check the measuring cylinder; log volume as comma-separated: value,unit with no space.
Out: 3,mL
